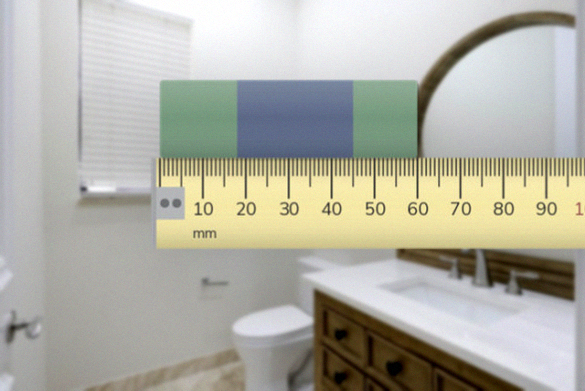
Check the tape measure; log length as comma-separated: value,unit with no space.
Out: 60,mm
